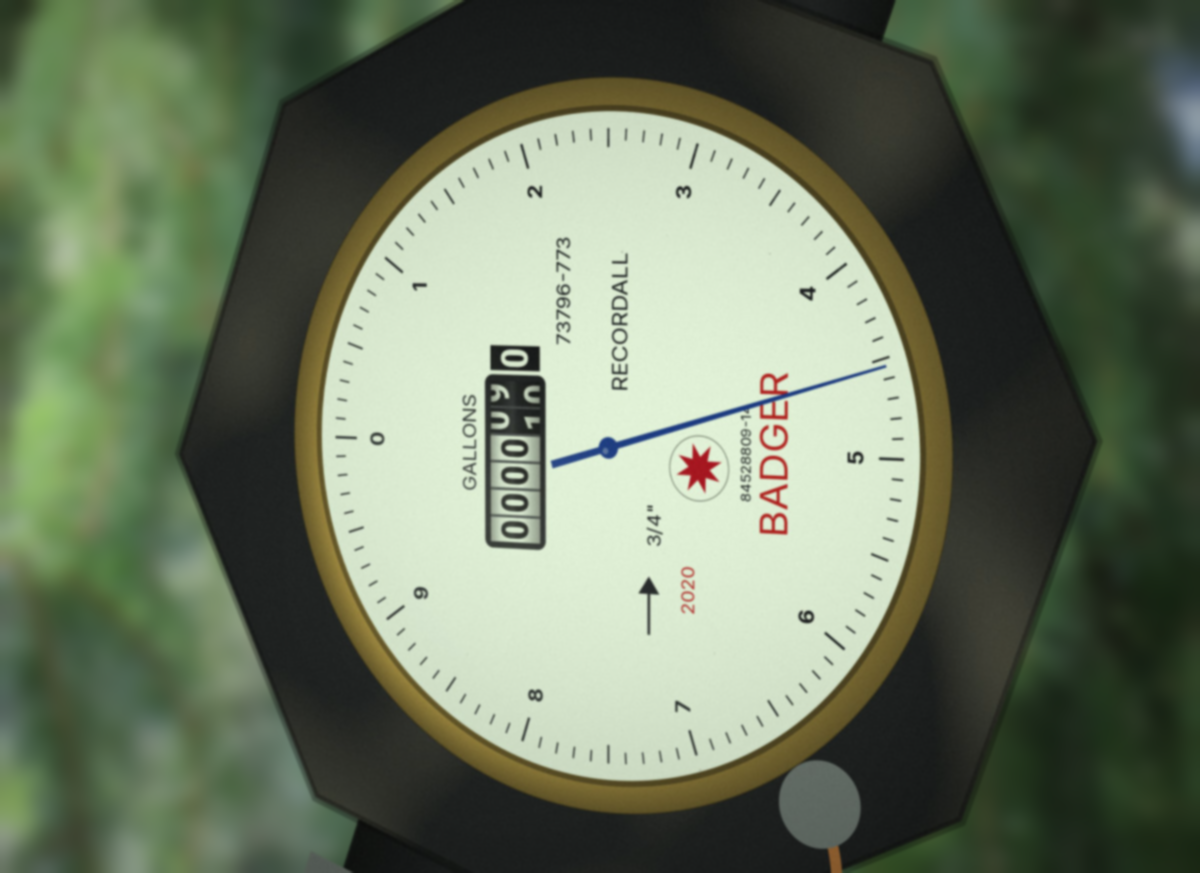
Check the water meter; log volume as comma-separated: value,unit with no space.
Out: 94.5,gal
